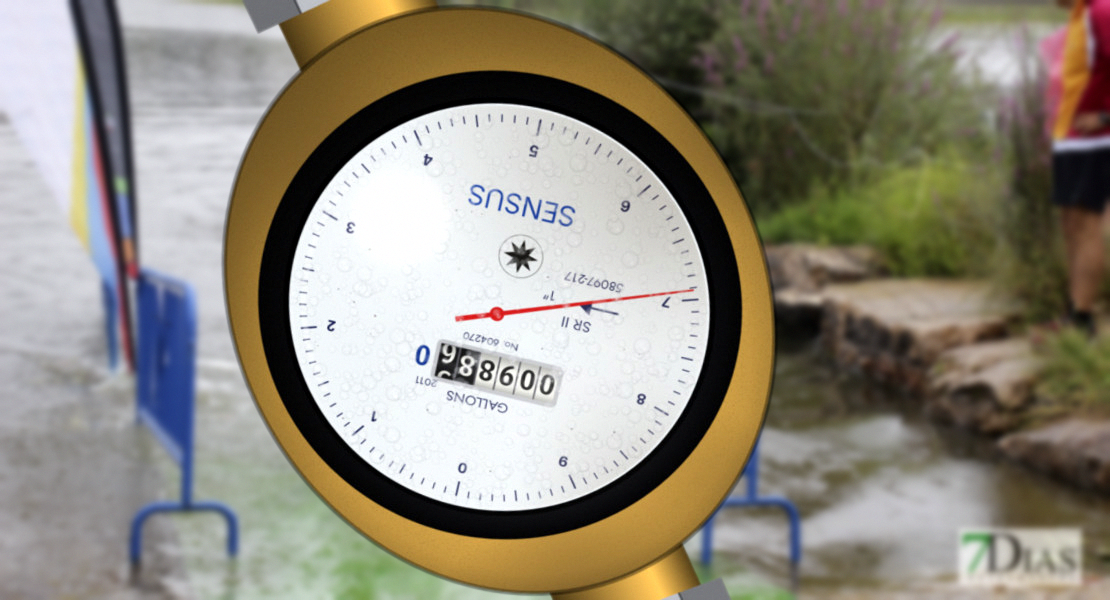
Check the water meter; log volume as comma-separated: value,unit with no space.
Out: 98856.9,gal
